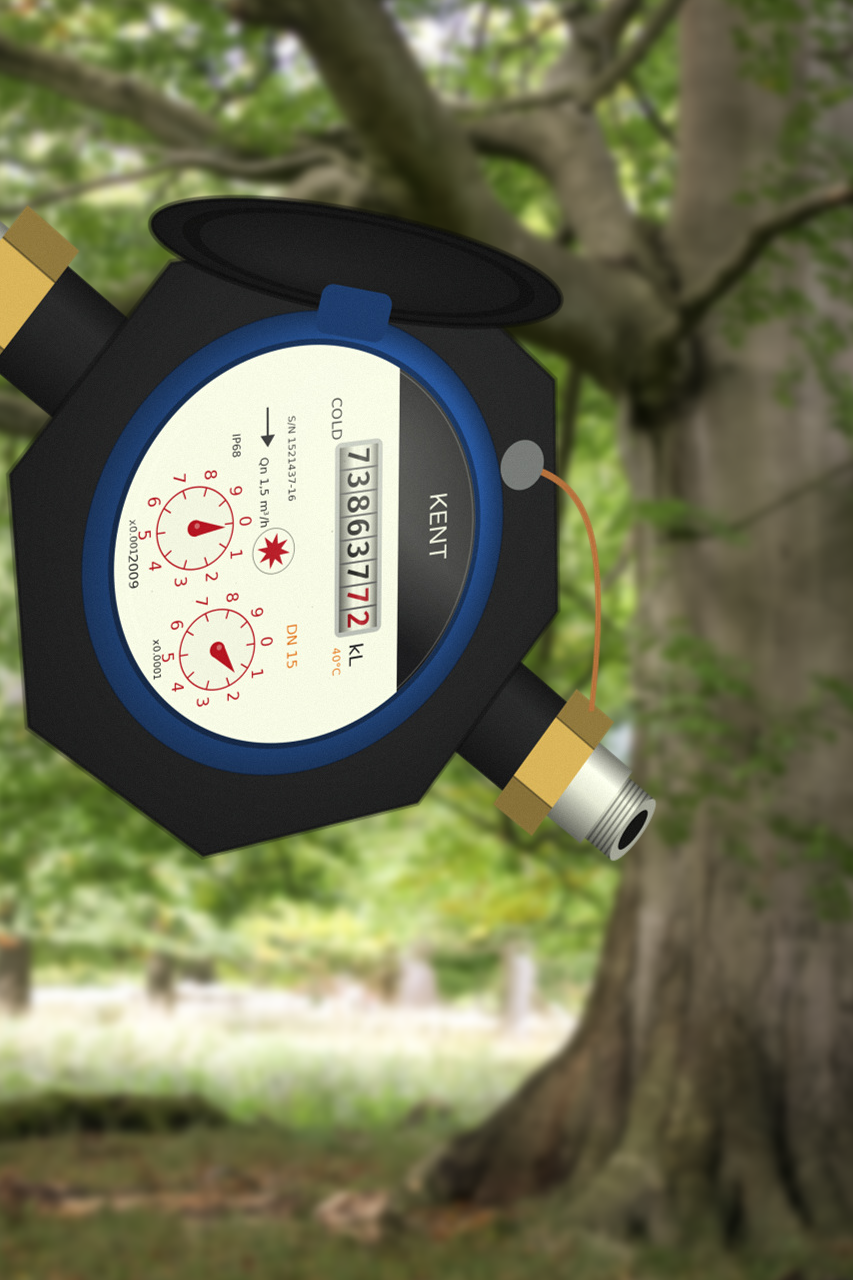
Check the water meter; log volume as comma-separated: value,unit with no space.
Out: 738637.7201,kL
